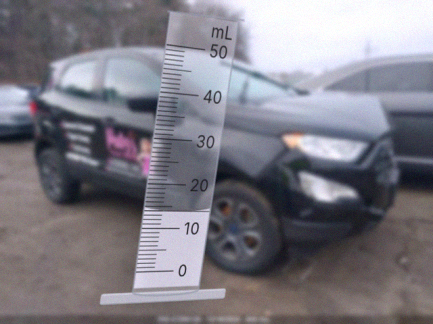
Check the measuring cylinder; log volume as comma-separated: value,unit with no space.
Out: 14,mL
